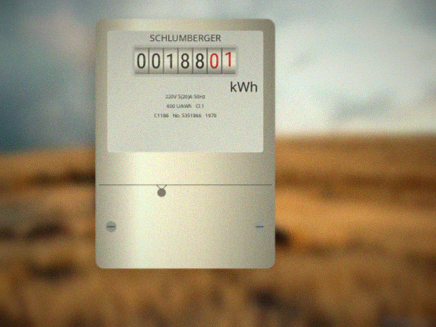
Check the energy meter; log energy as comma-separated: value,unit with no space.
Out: 188.01,kWh
